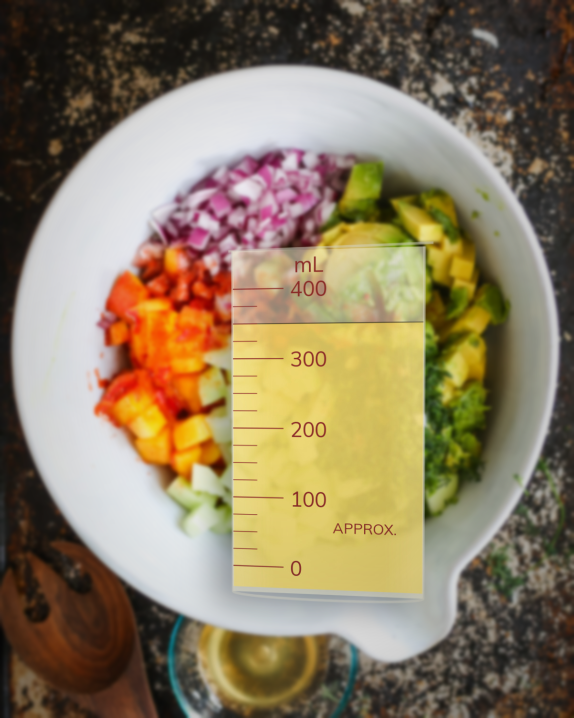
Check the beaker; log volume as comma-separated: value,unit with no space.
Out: 350,mL
